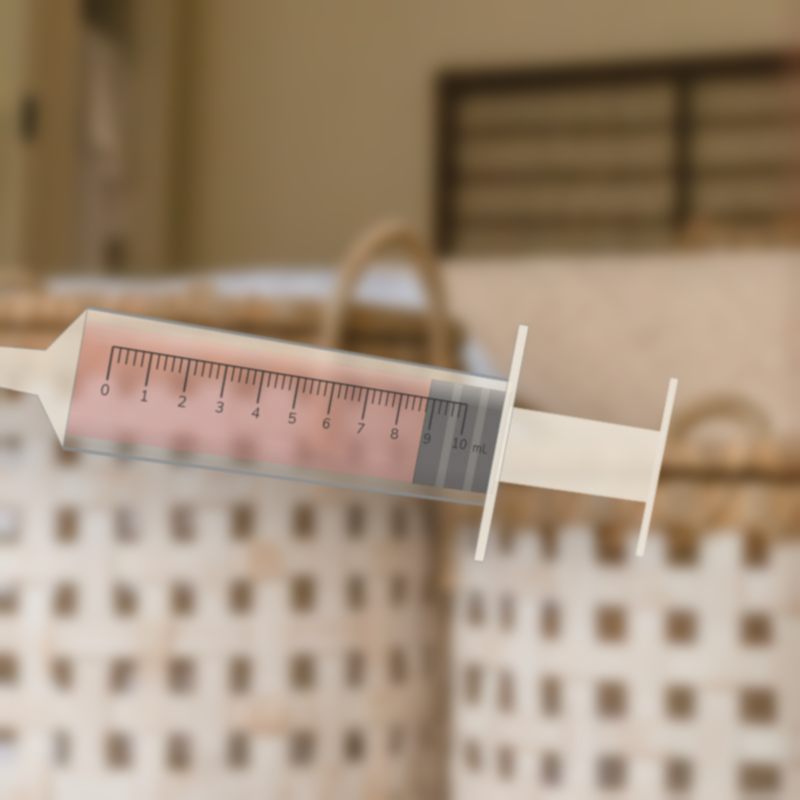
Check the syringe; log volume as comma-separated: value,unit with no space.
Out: 8.8,mL
